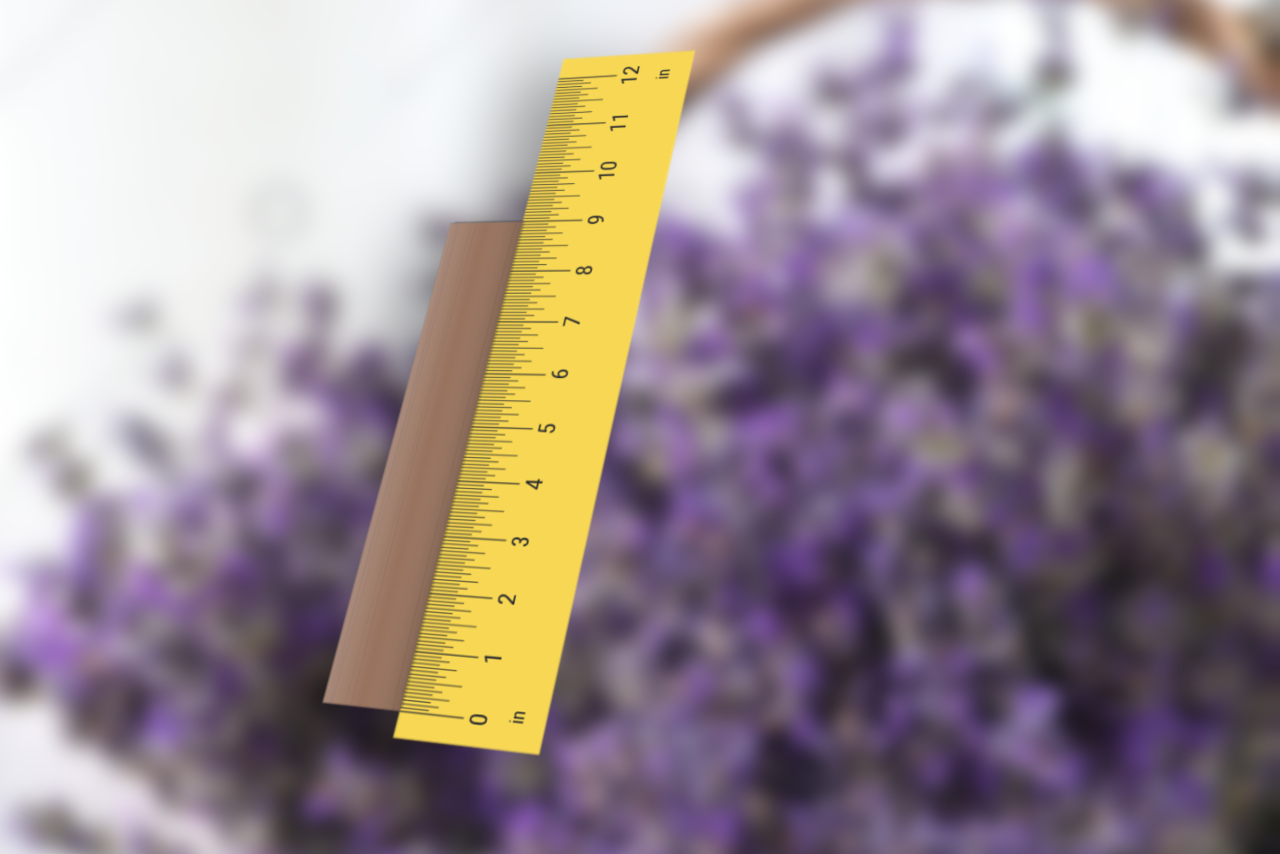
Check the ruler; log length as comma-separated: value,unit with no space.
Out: 9,in
